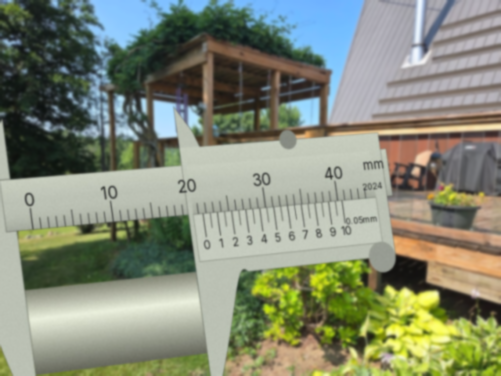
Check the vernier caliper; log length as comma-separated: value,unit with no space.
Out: 21.6,mm
